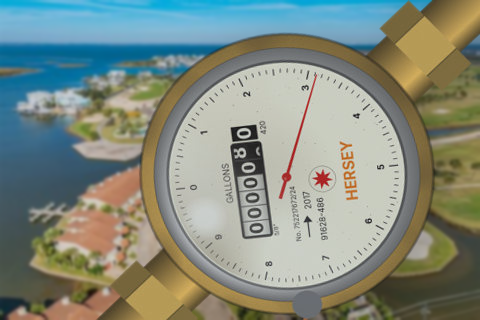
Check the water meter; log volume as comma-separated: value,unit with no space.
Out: 83.1,gal
